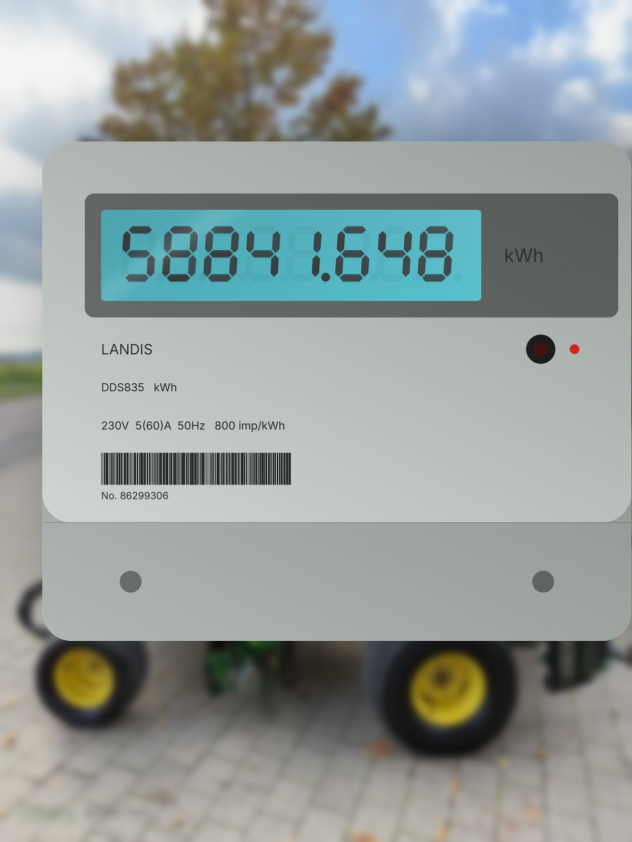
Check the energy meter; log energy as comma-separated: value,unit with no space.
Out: 58841.648,kWh
